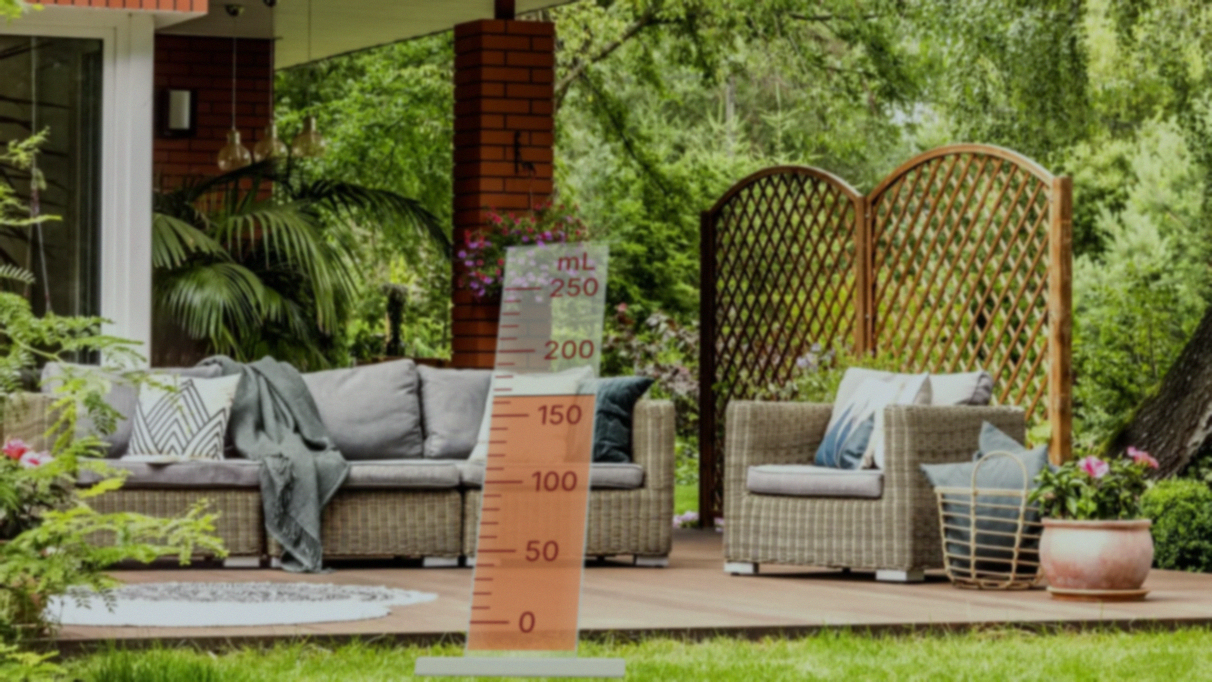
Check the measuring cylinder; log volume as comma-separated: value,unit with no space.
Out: 165,mL
